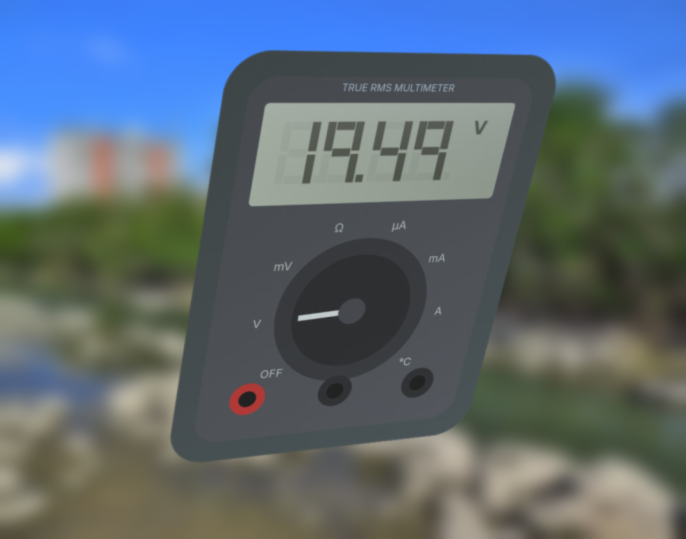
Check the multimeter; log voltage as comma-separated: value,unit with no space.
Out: 19.49,V
